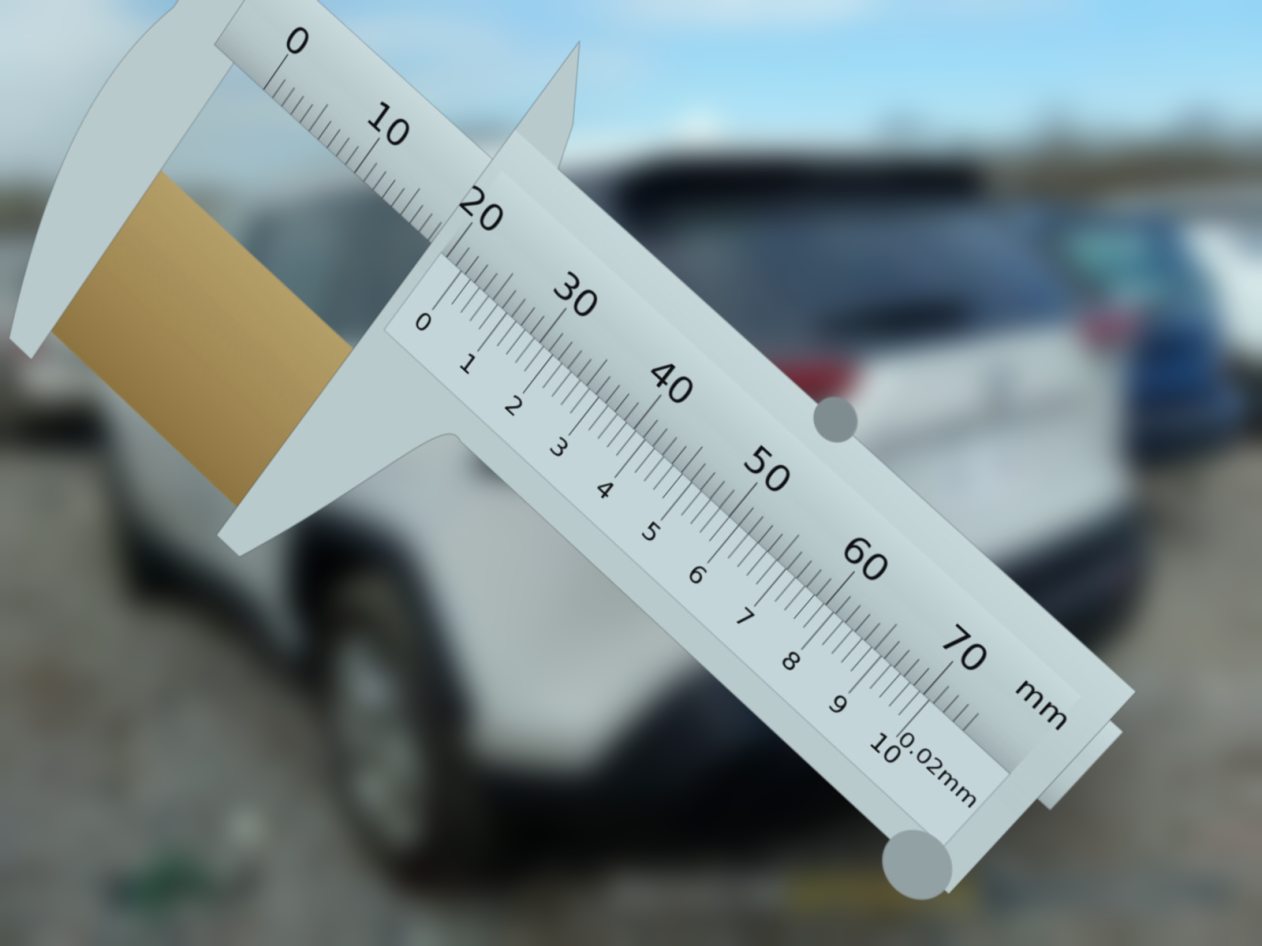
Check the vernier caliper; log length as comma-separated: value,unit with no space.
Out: 21.6,mm
